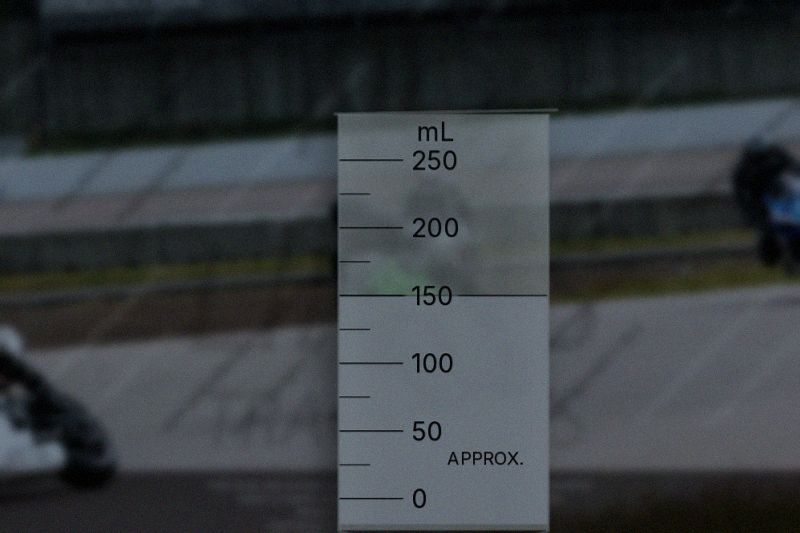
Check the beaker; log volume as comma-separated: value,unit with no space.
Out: 150,mL
